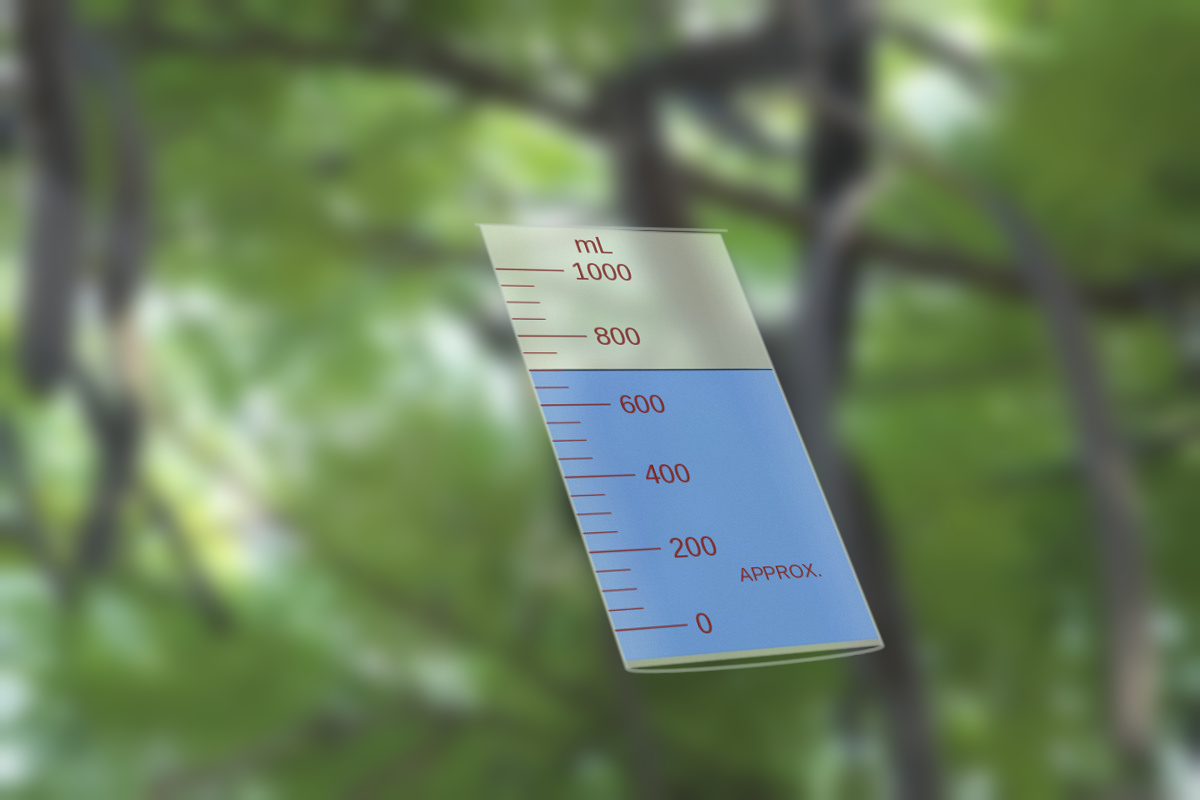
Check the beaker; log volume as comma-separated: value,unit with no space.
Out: 700,mL
